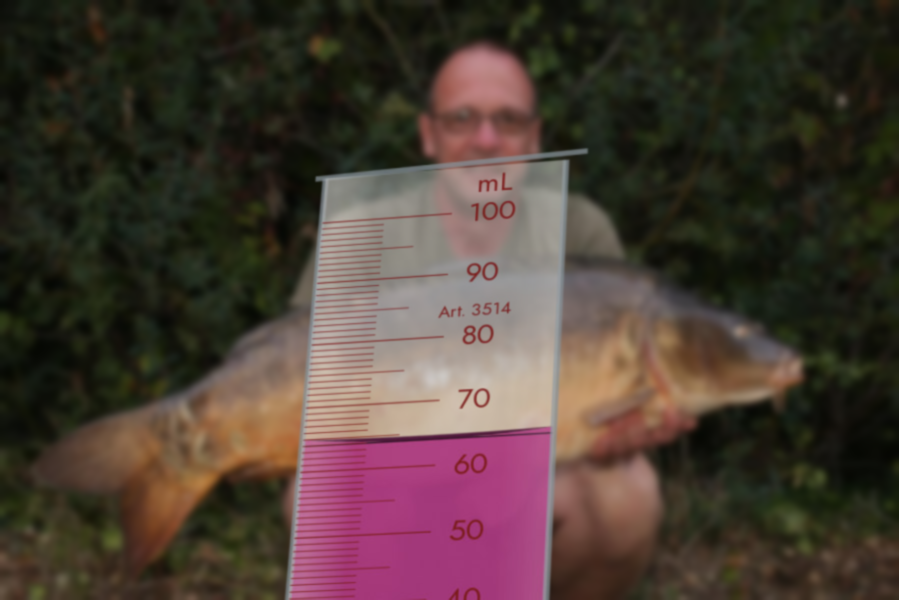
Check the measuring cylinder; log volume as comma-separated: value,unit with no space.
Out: 64,mL
